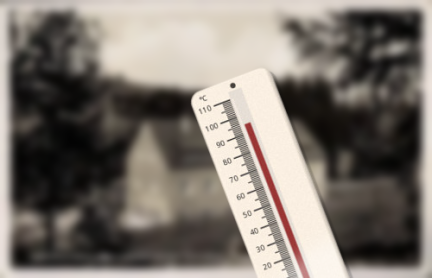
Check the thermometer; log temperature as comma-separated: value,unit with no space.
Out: 95,°C
